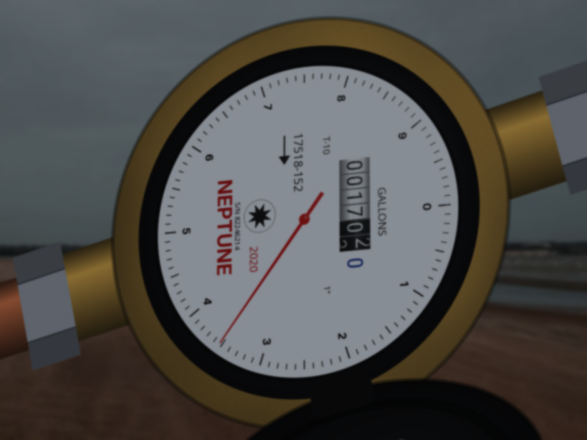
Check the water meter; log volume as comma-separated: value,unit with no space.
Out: 17023.5,gal
